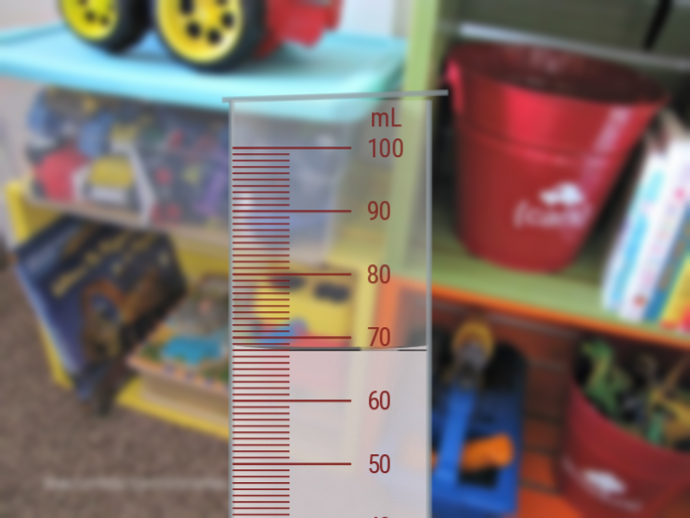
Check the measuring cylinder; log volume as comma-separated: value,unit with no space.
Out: 68,mL
